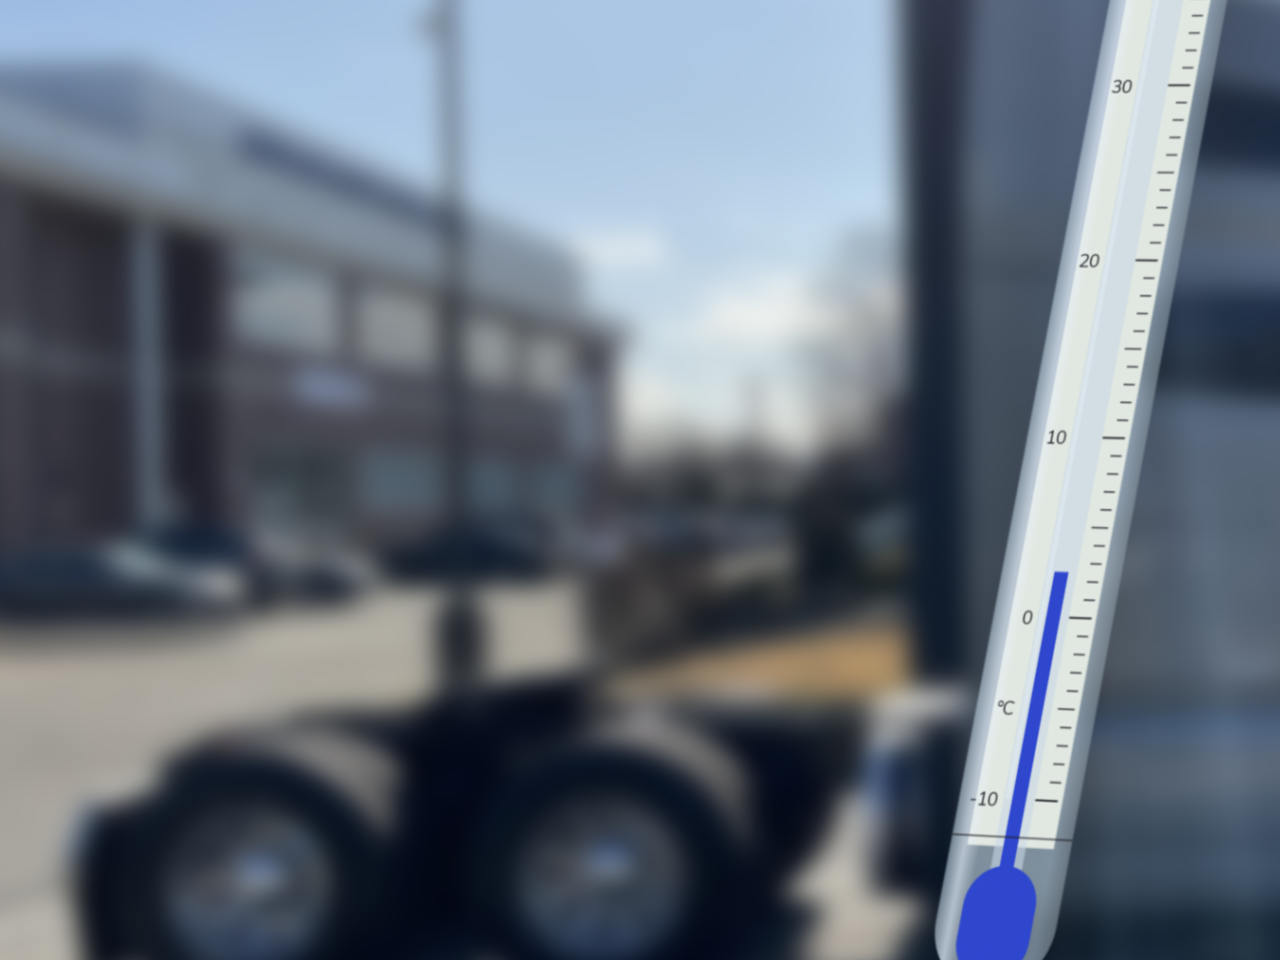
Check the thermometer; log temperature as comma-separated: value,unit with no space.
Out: 2.5,°C
